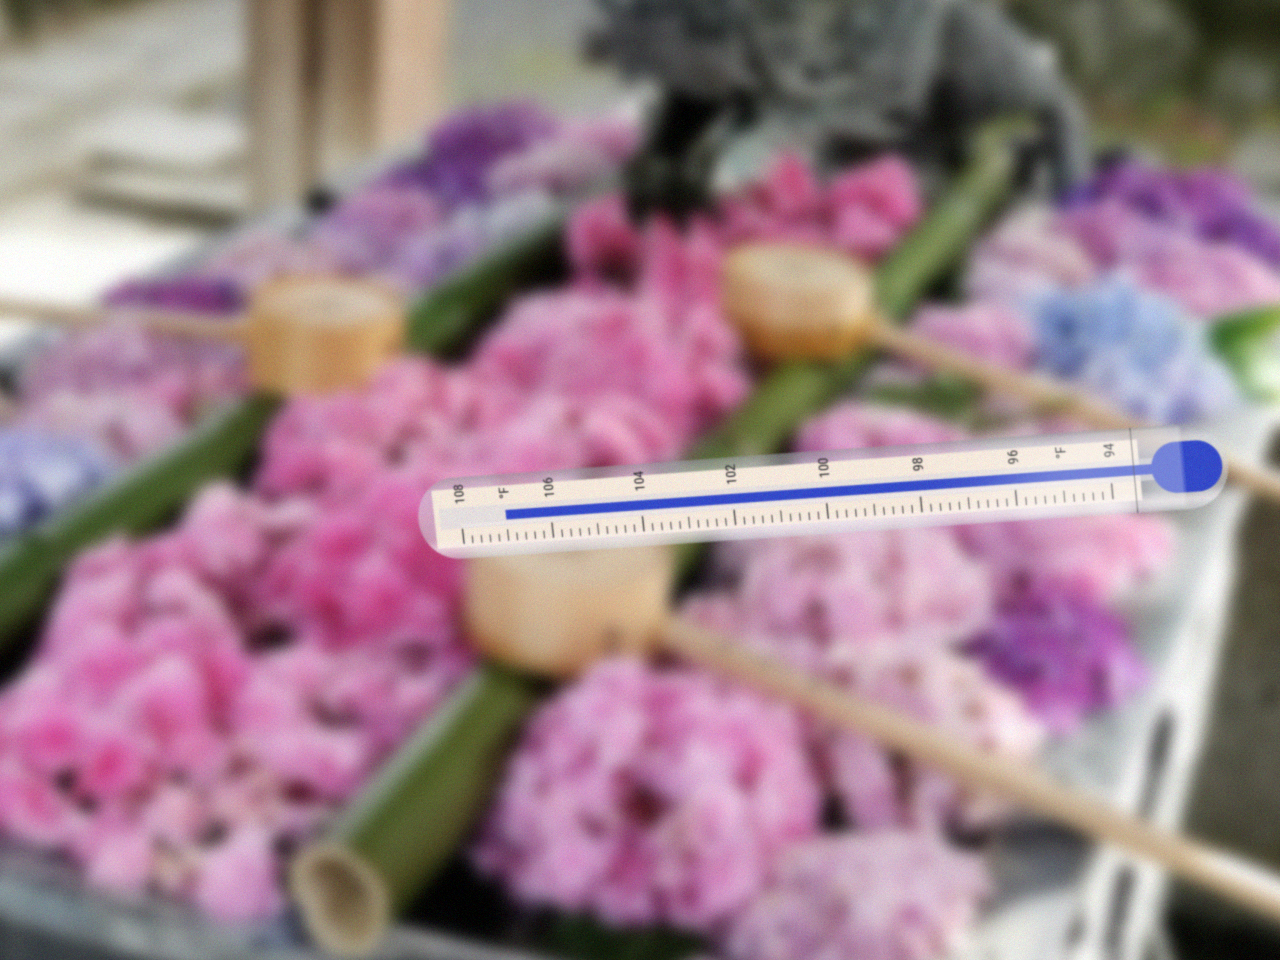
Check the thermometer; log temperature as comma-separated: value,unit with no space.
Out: 107,°F
